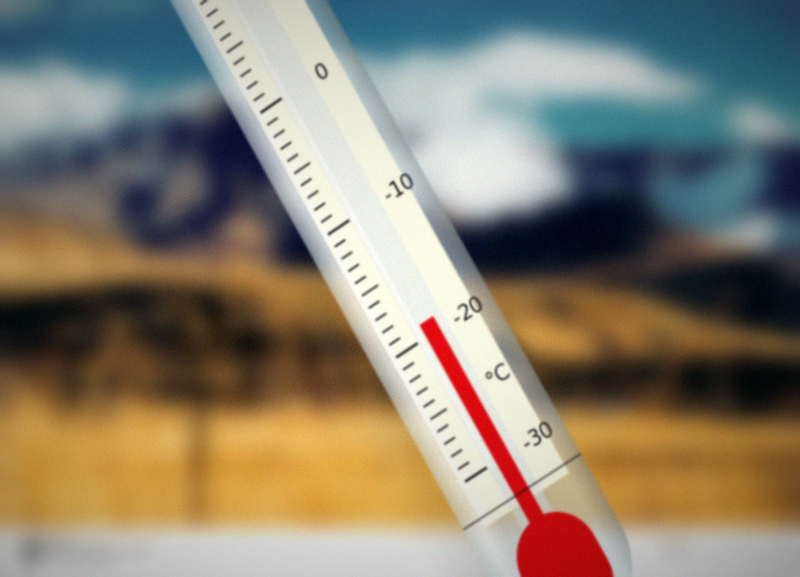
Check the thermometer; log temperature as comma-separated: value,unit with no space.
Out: -19,°C
